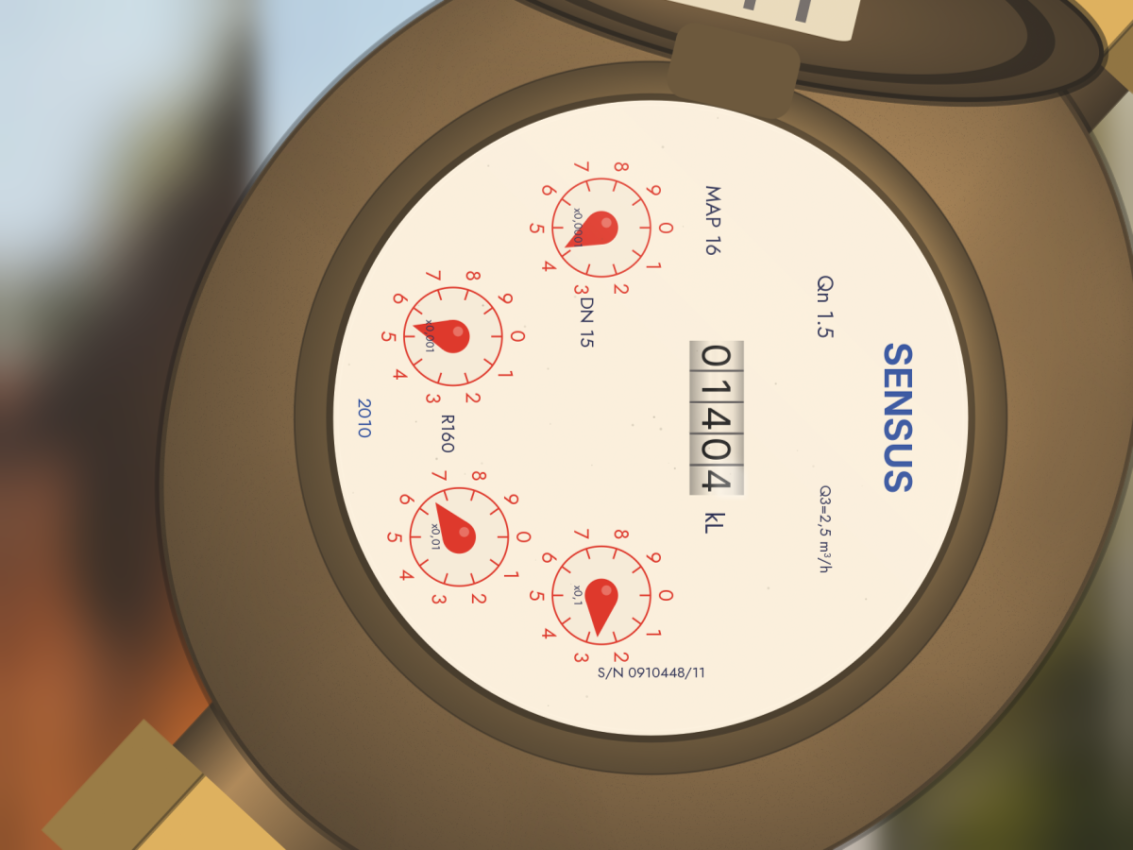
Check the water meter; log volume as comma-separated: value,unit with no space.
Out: 1404.2654,kL
